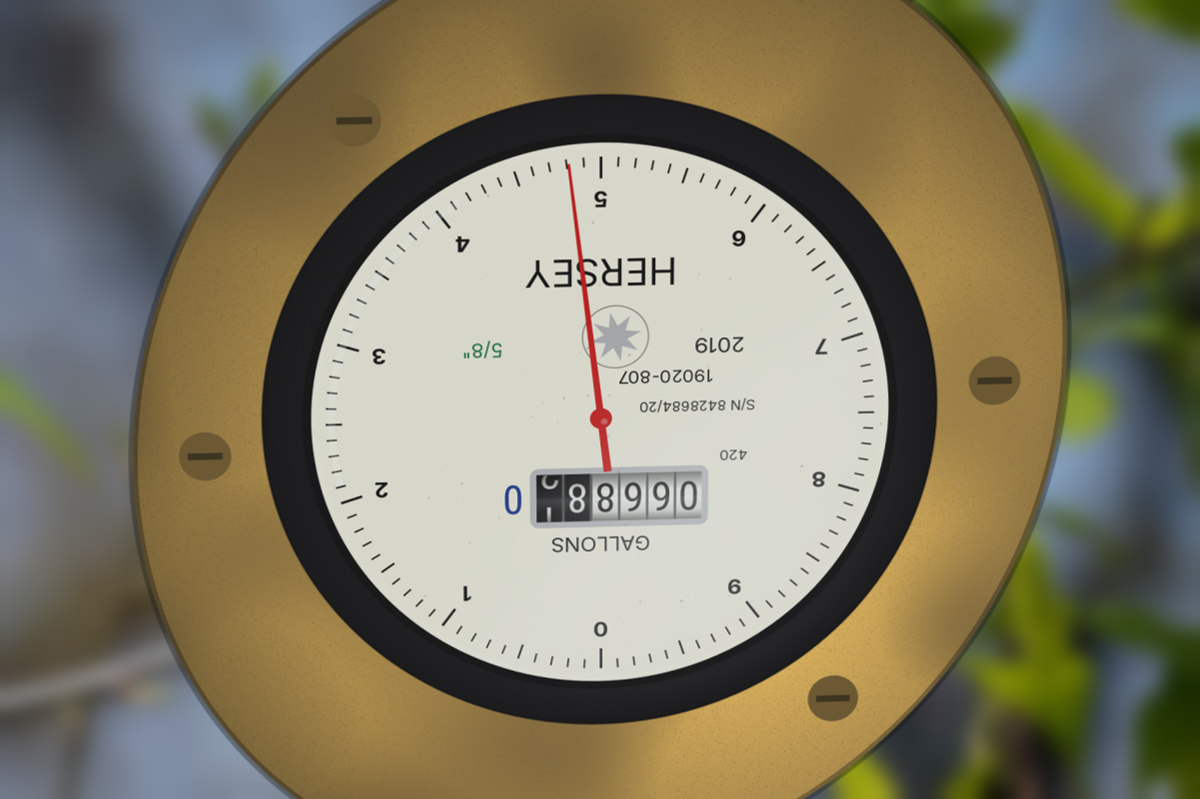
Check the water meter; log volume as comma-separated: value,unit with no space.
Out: 668814.8,gal
